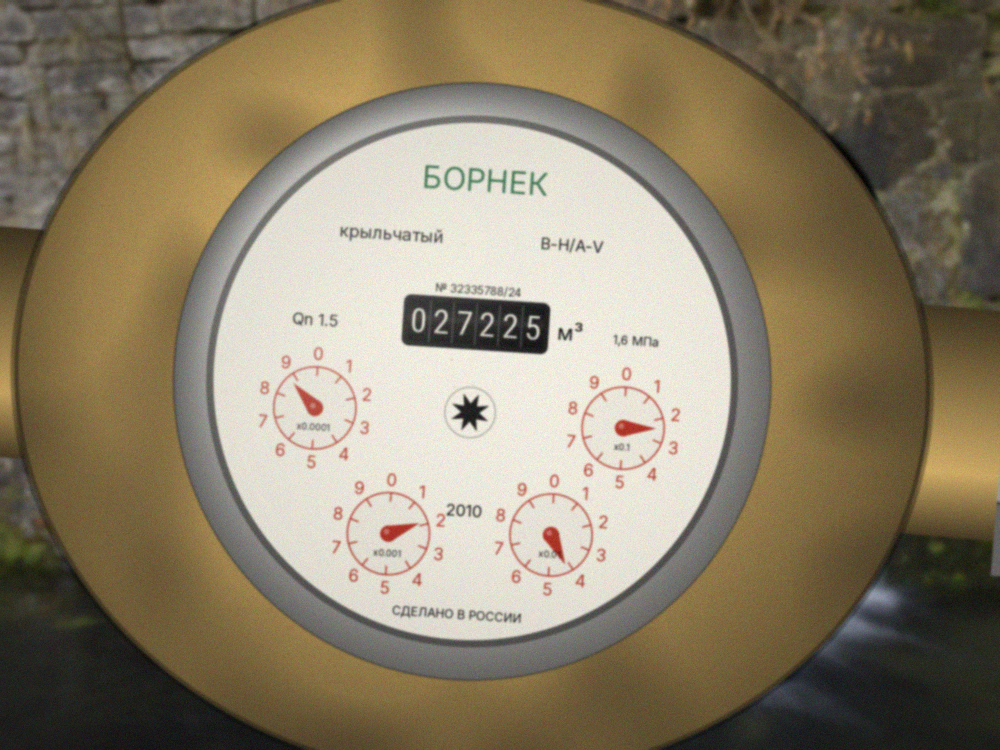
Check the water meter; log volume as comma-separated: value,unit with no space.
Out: 27225.2418,m³
